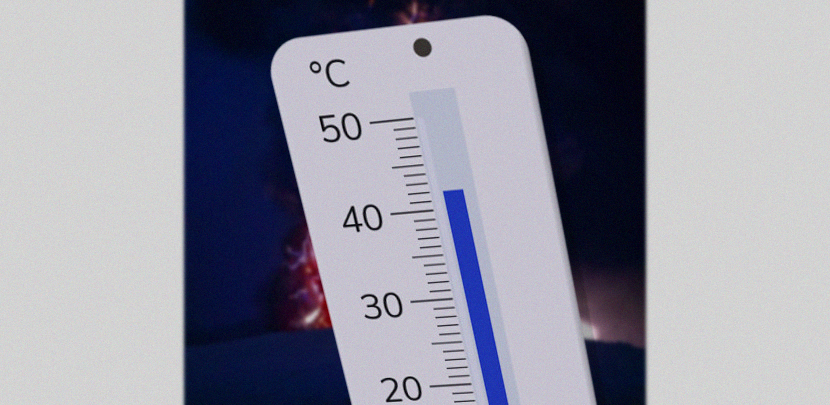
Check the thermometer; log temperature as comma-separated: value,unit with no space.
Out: 42,°C
